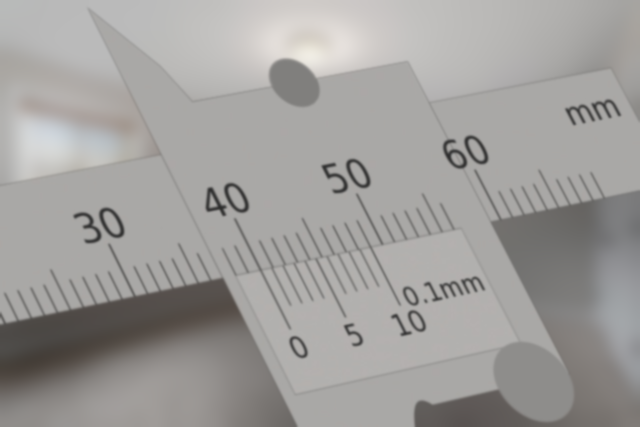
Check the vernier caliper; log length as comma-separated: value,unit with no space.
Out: 40.0,mm
